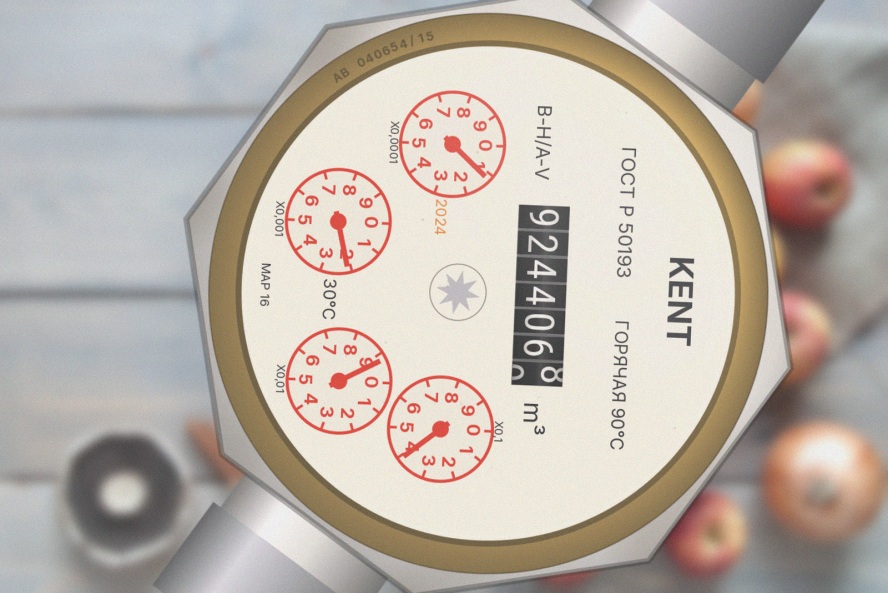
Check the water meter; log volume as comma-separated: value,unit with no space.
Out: 9244068.3921,m³
